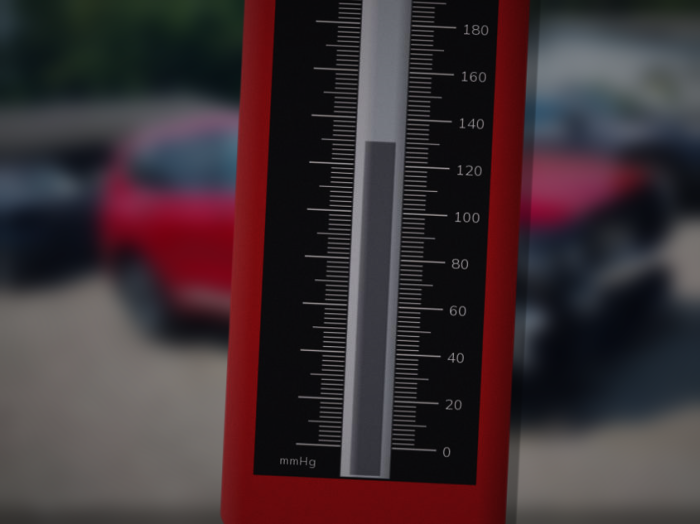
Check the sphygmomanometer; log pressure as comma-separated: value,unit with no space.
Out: 130,mmHg
